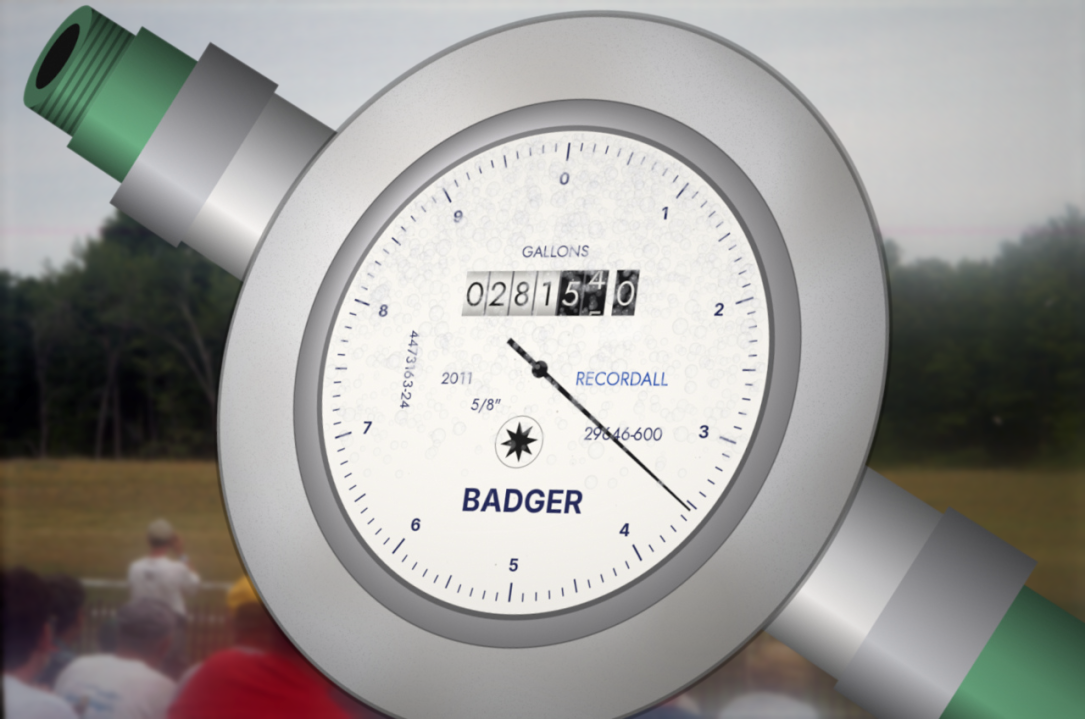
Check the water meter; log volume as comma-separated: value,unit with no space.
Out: 281543.5,gal
